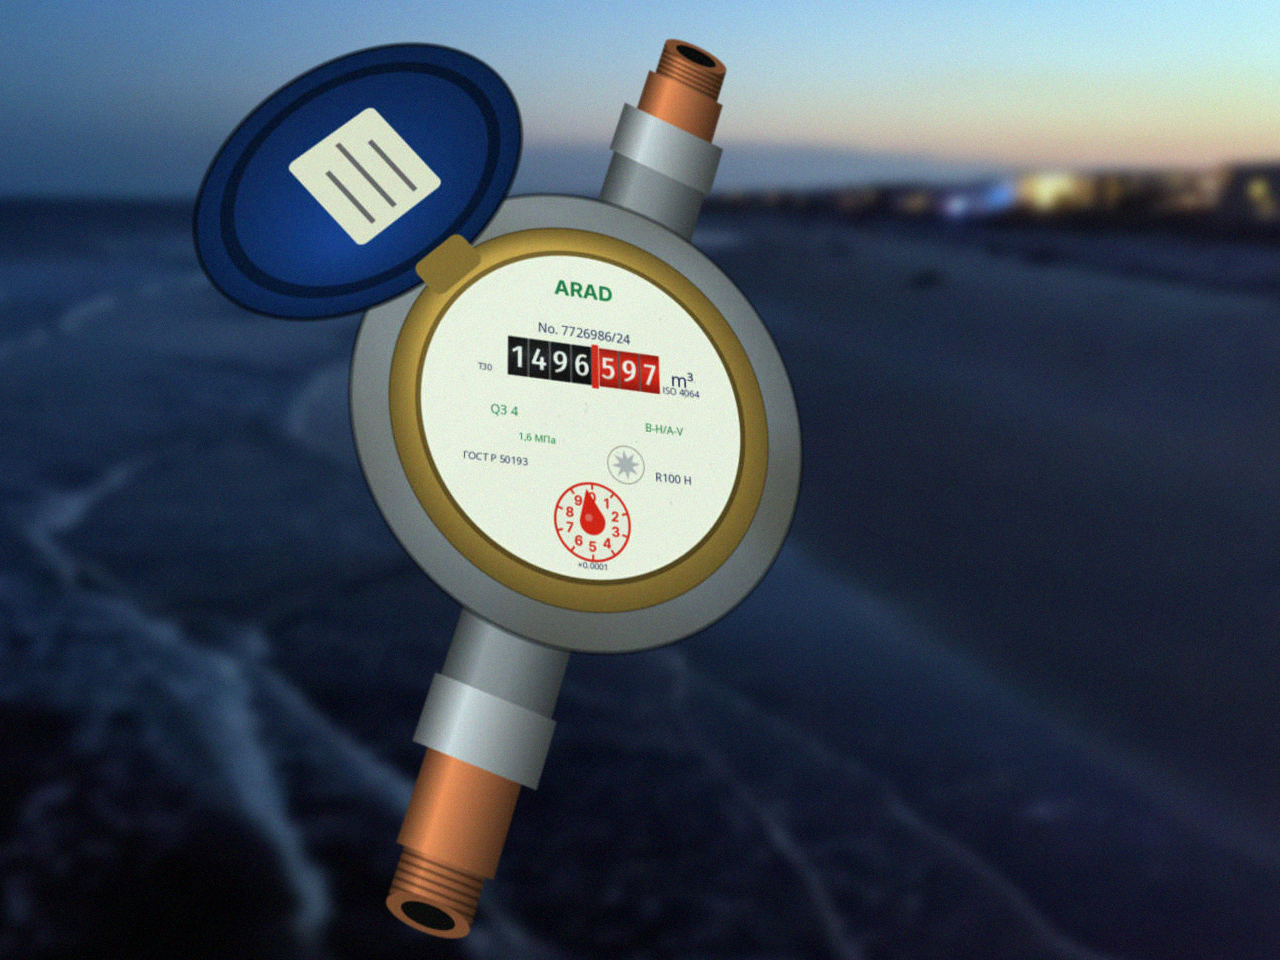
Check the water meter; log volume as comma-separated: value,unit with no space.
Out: 1496.5969,m³
